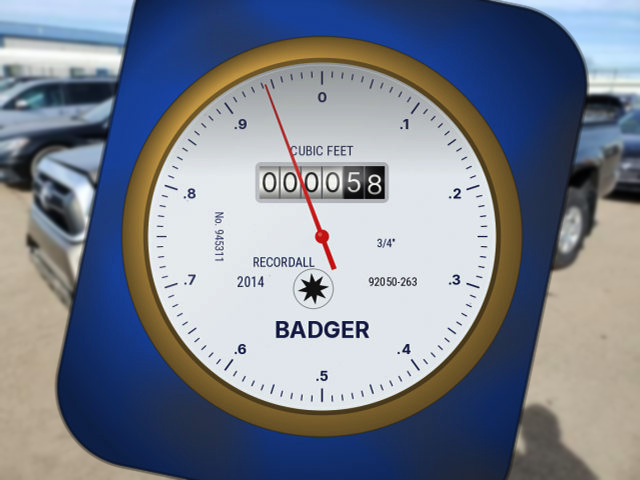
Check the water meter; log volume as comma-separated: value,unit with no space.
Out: 57.94,ft³
